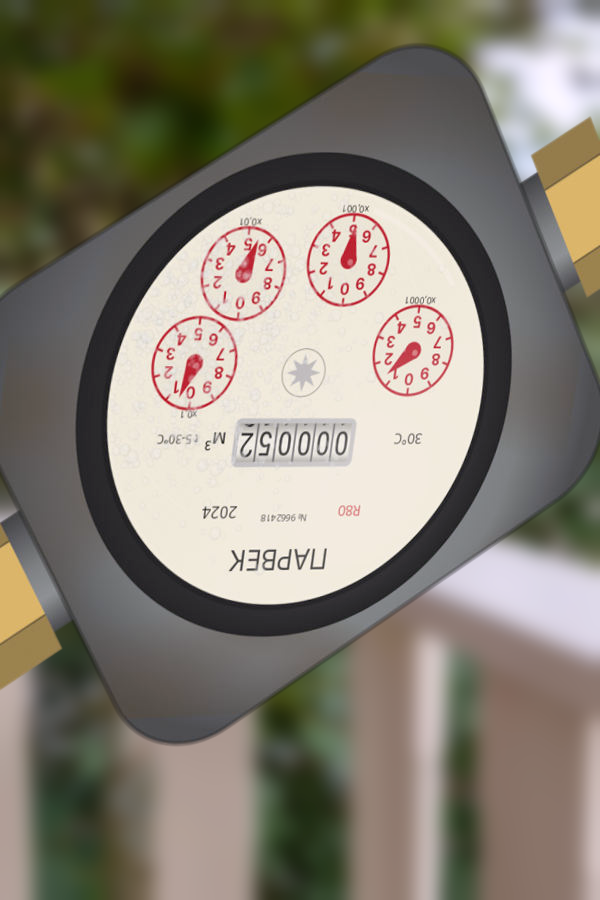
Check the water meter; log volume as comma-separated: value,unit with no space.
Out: 52.0551,m³
